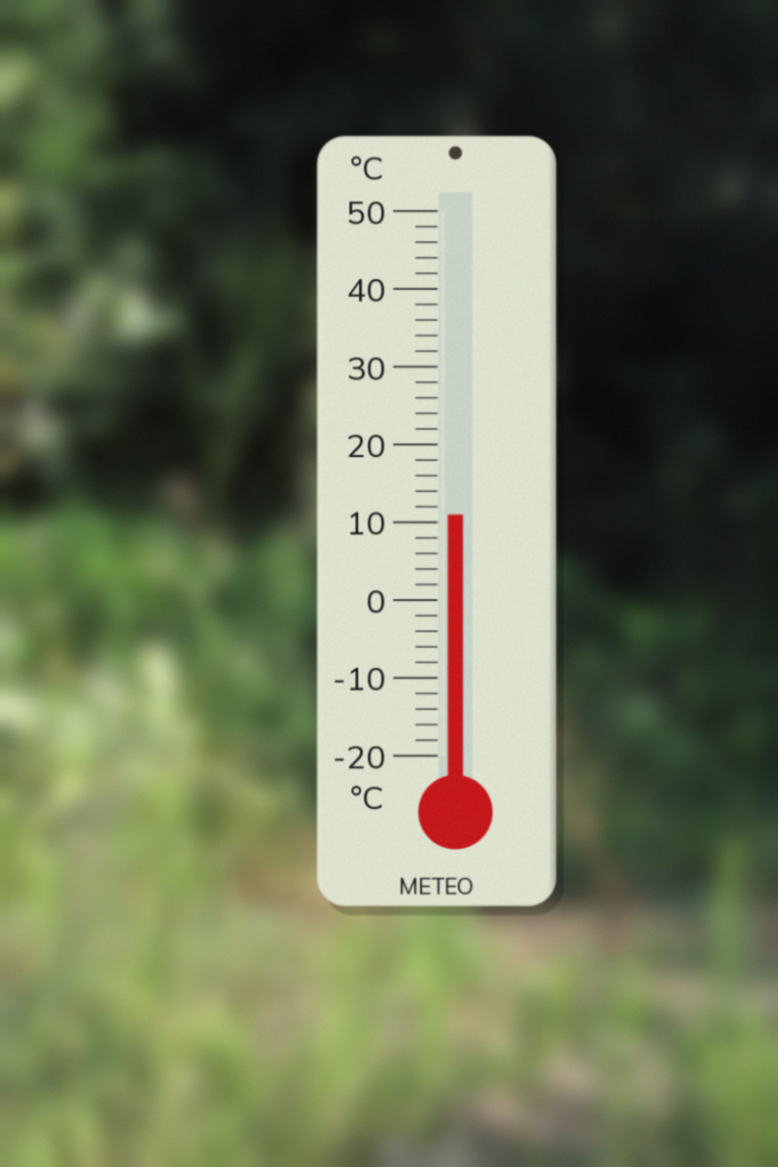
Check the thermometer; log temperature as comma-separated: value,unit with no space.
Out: 11,°C
